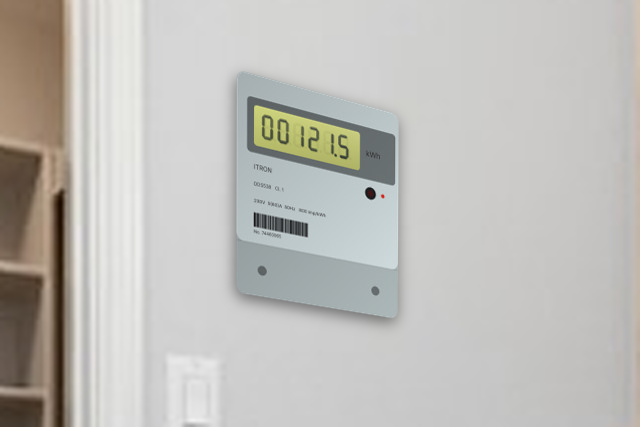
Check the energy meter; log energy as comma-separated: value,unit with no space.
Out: 121.5,kWh
